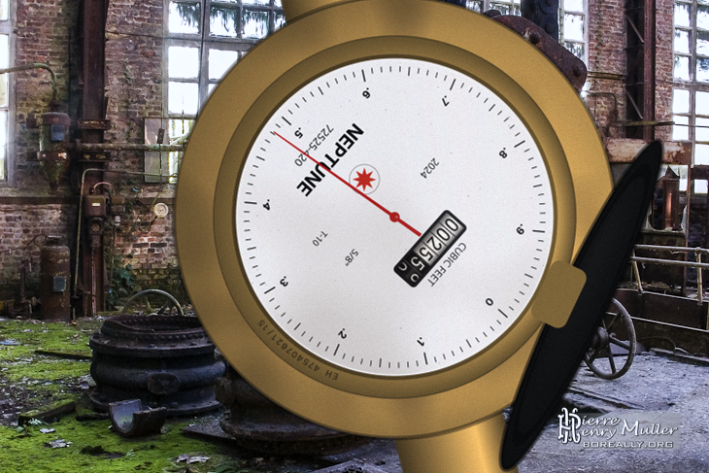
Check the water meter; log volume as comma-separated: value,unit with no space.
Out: 2558.48,ft³
